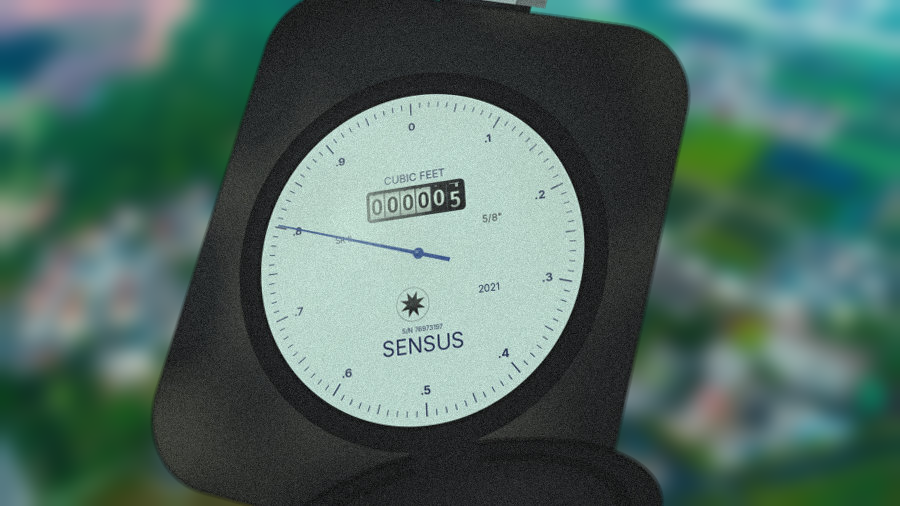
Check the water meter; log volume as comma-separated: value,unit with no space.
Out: 4.80,ft³
